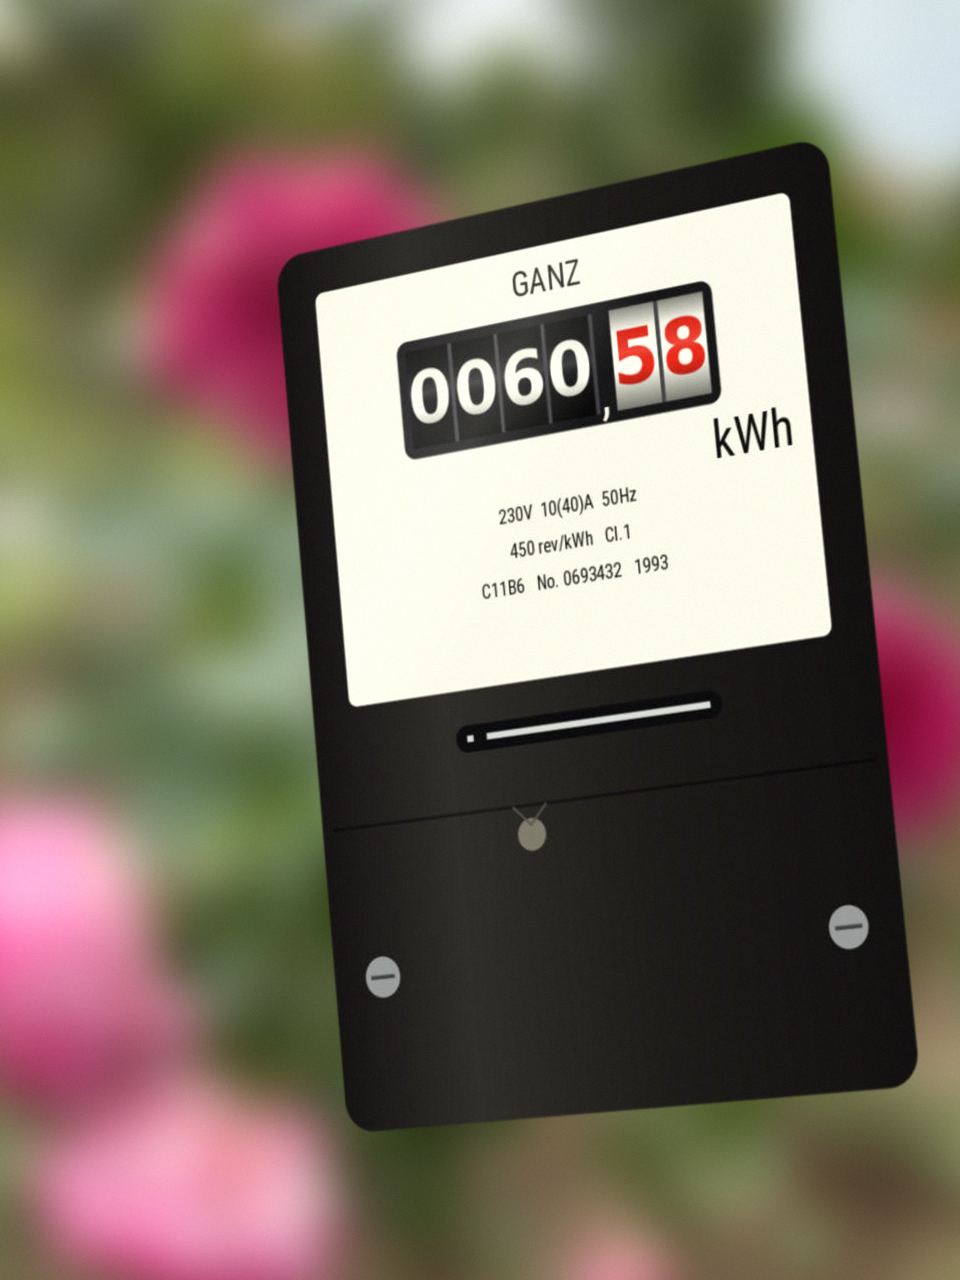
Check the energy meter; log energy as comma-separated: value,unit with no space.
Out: 60.58,kWh
